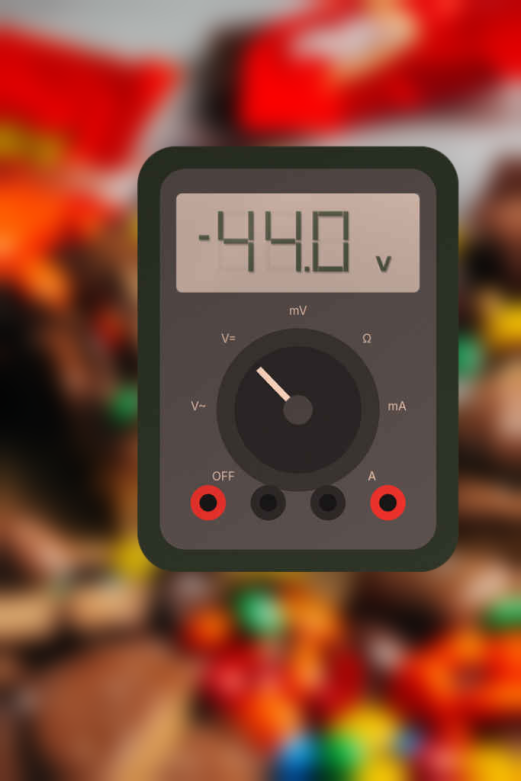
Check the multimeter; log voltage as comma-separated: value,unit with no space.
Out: -44.0,V
